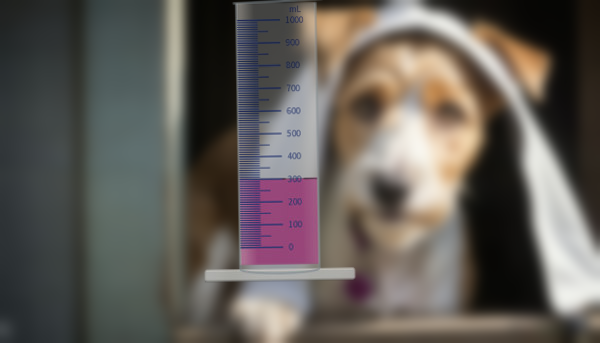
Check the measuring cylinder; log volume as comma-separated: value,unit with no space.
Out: 300,mL
